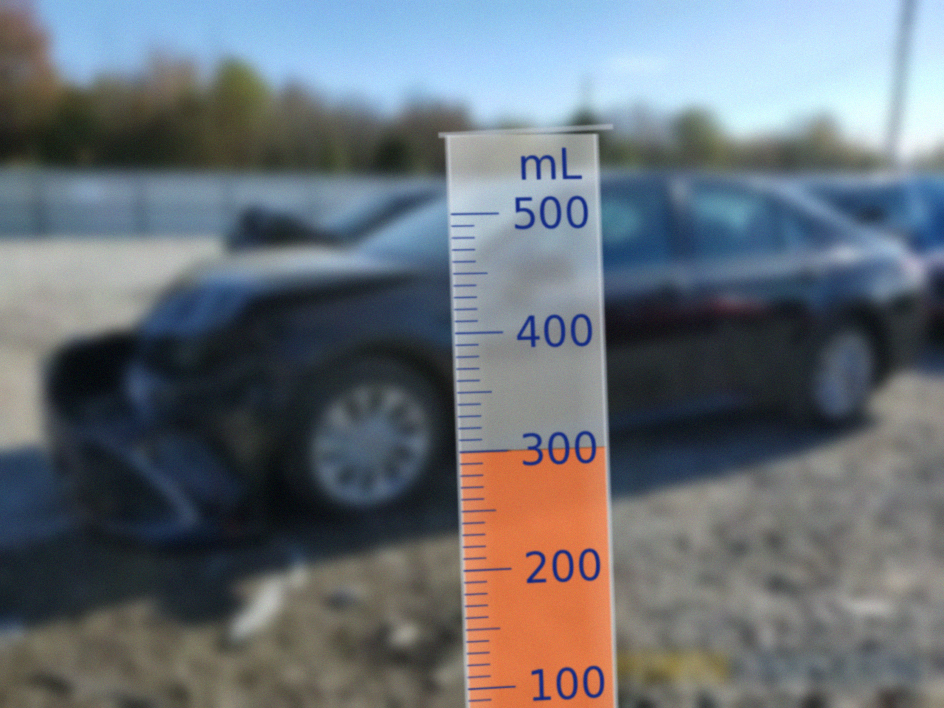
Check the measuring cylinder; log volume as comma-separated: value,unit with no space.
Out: 300,mL
